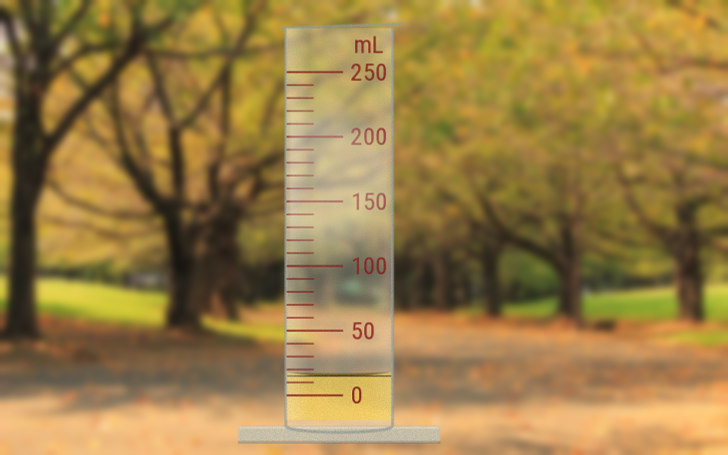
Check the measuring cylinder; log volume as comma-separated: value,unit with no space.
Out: 15,mL
